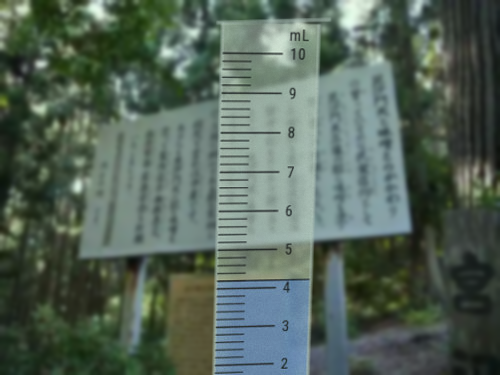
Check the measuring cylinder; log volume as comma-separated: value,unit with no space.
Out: 4.2,mL
